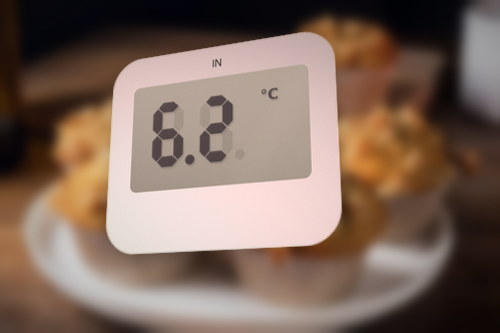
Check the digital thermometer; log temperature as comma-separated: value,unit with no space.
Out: 6.2,°C
